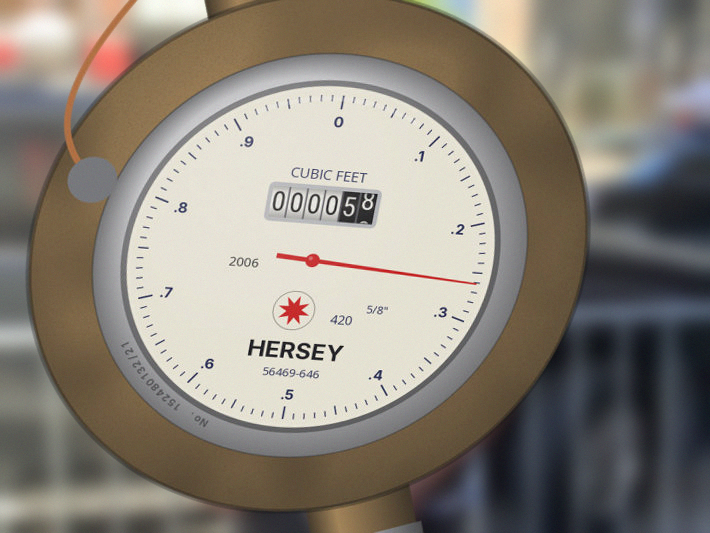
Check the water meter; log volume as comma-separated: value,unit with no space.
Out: 58.26,ft³
